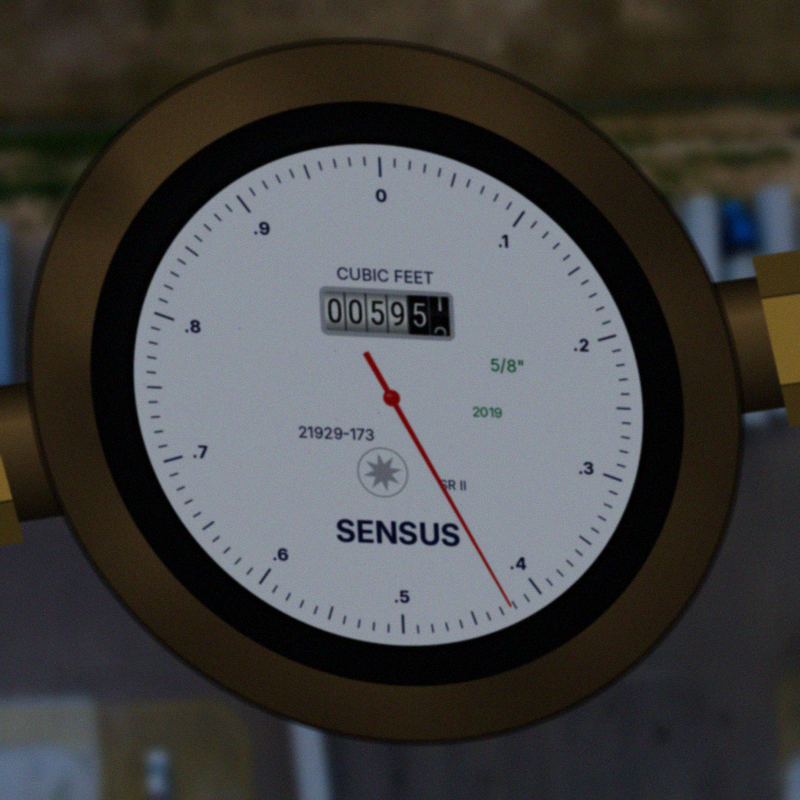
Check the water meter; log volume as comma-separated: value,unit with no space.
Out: 5951.42,ft³
